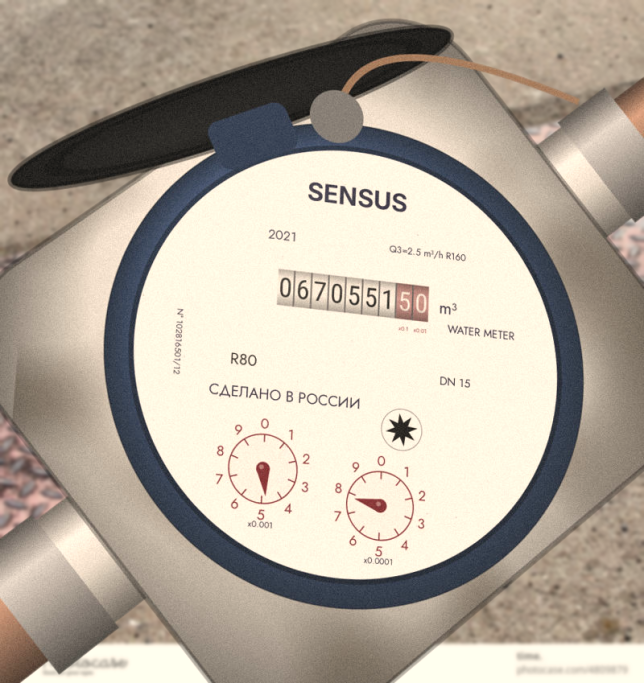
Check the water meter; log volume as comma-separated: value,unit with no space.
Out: 670551.5047,m³
